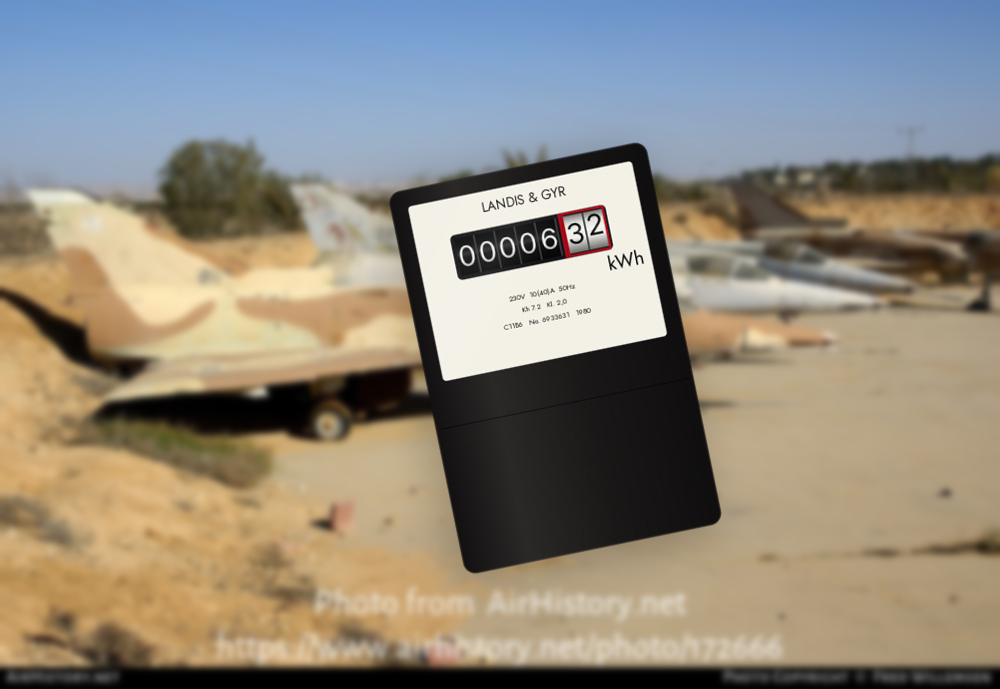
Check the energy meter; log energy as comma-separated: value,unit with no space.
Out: 6.32,kWh
